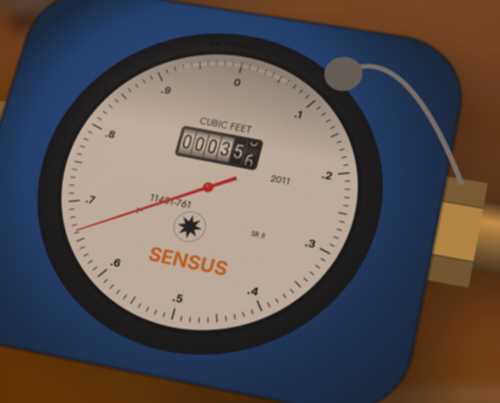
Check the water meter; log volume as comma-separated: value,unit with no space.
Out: 355.66,ft³
